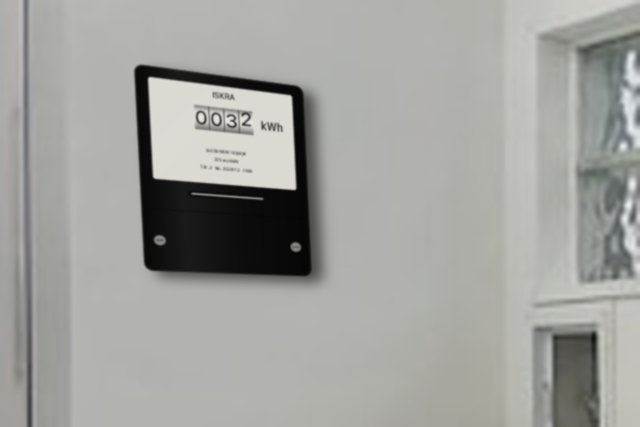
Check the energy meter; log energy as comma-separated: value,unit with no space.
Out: 32,kWh
